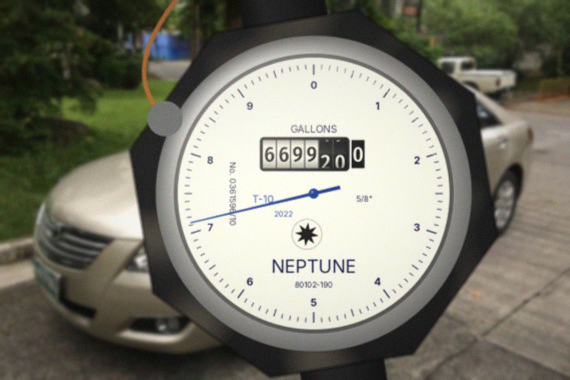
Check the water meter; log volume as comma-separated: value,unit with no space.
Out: 6699197.1,gal
